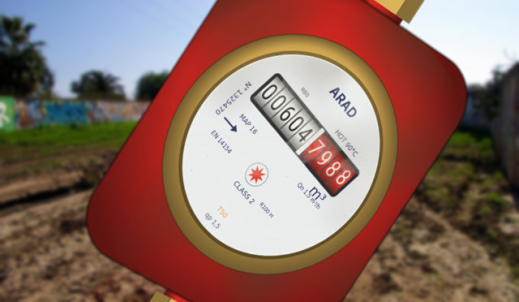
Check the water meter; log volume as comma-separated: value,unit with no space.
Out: 604.7988,m³
